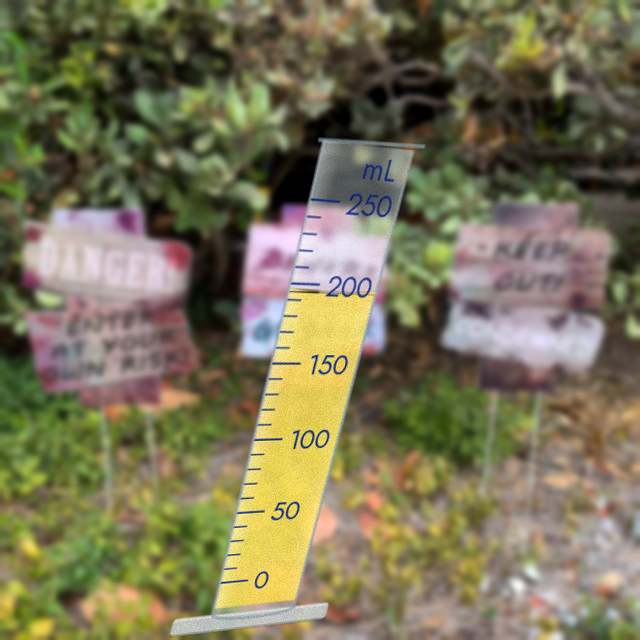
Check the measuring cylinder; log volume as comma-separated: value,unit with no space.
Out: 195,mL
